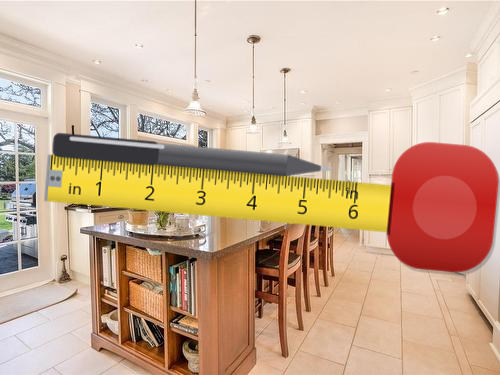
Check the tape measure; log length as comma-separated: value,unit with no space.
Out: 5.5,in
